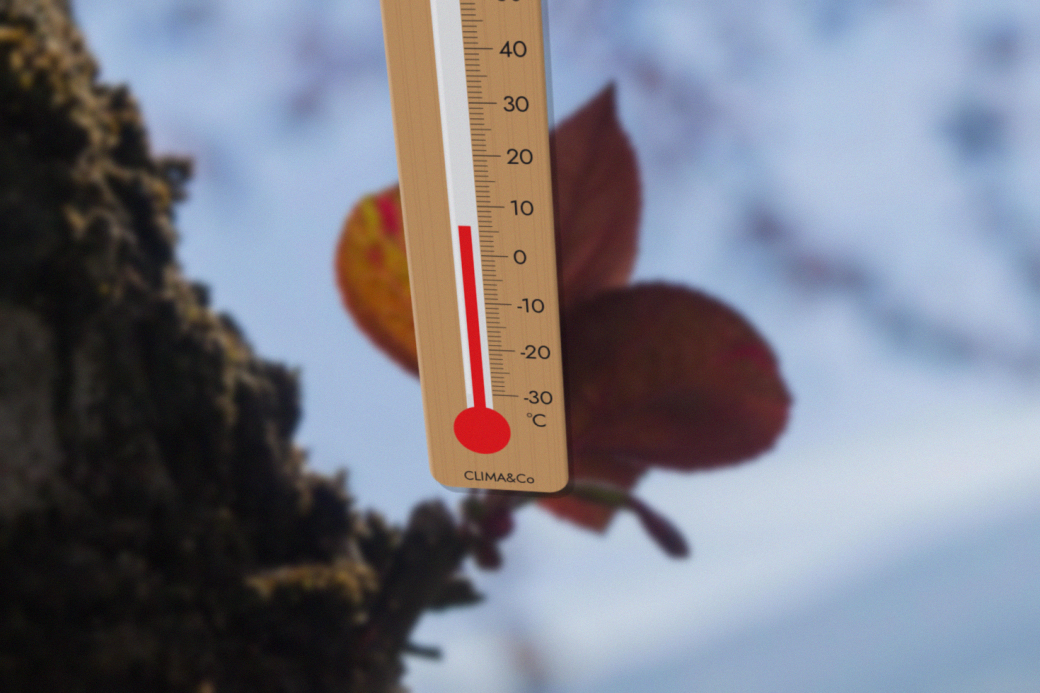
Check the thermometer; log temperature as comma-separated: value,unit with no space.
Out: 6,°C
